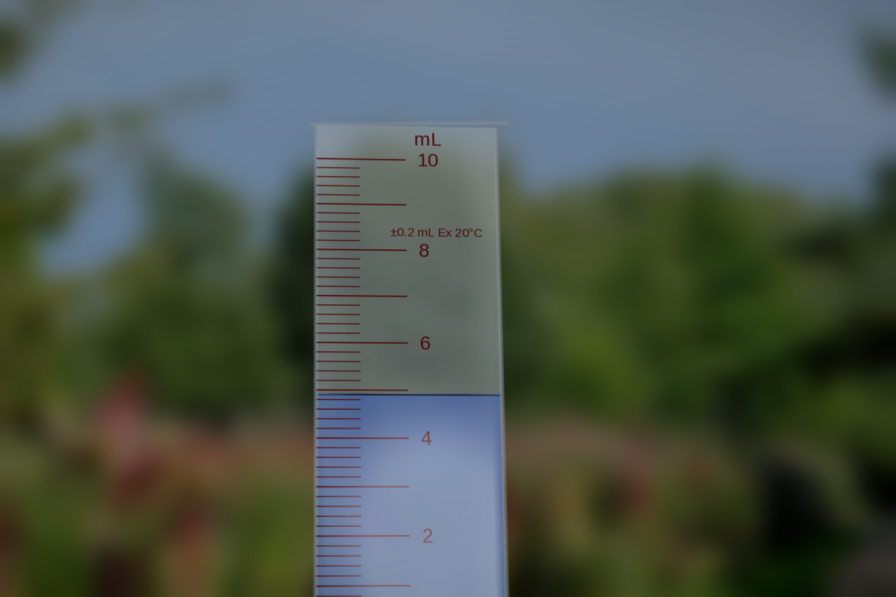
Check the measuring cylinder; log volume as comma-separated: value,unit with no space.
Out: 4.9,mL
